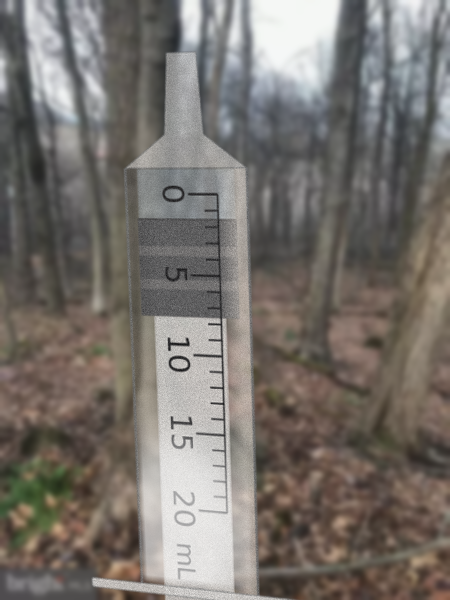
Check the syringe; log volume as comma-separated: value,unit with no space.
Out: 1.5,mL
